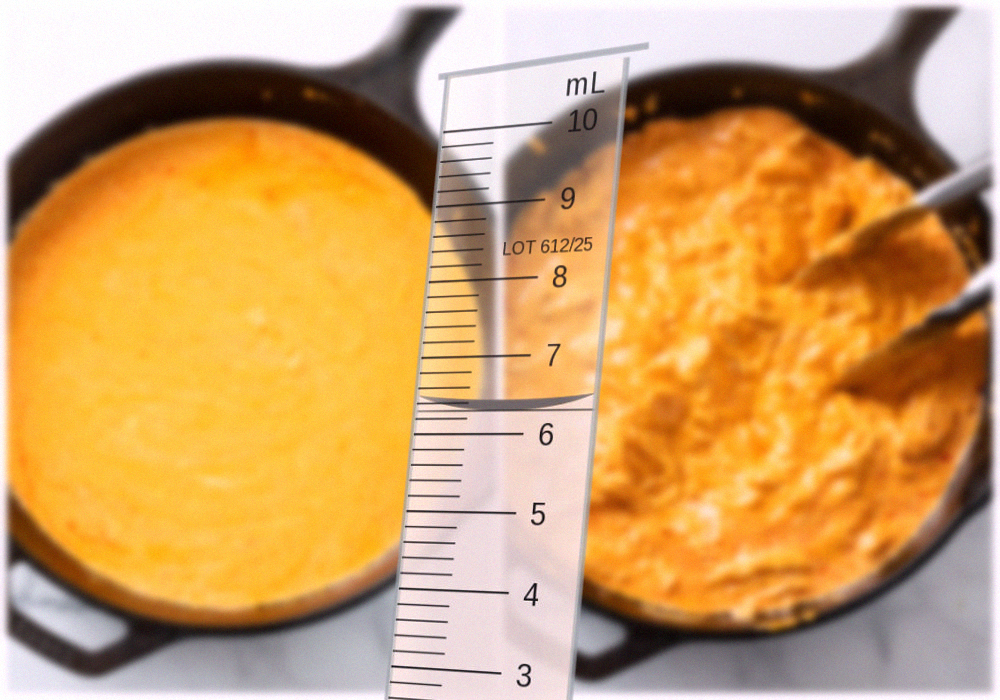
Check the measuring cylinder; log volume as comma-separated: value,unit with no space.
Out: 6.3,mL
